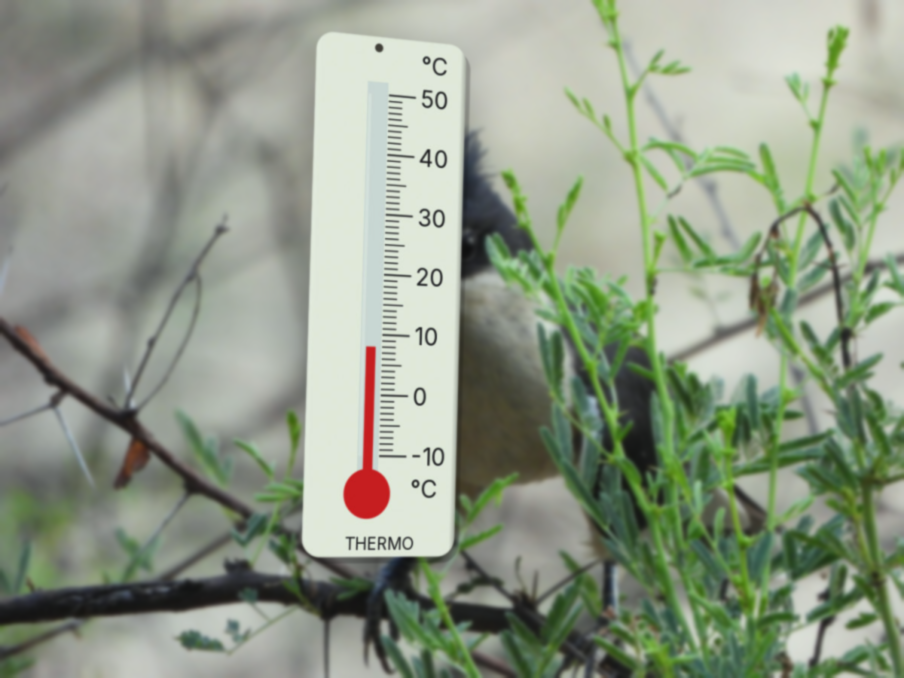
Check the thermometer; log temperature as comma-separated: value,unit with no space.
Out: 8,°C
